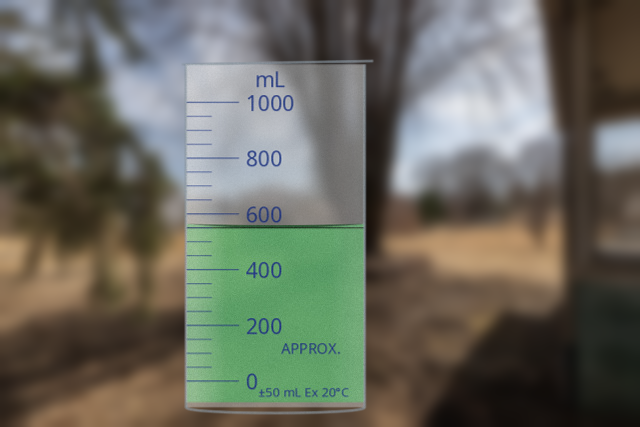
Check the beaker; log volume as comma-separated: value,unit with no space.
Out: 550,mL
